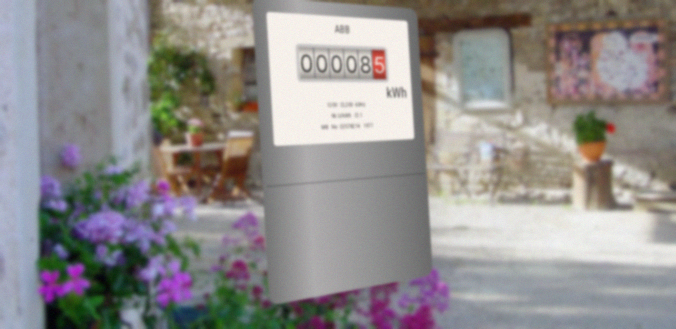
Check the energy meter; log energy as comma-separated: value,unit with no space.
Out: 8.5,kWh
